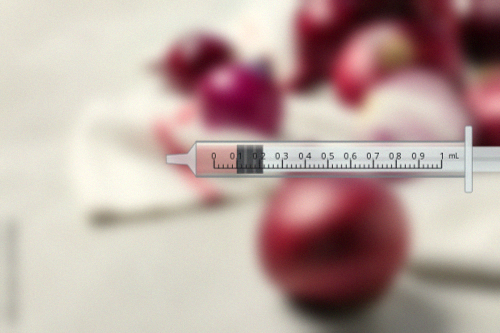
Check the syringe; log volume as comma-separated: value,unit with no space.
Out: 0.1,mL
